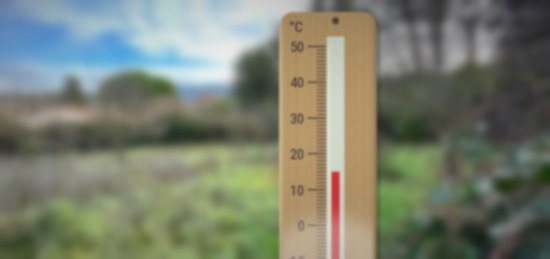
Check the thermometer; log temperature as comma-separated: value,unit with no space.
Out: 15,°C
